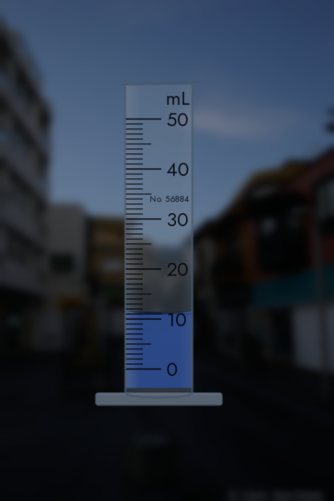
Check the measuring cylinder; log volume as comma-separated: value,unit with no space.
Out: 11,mL
